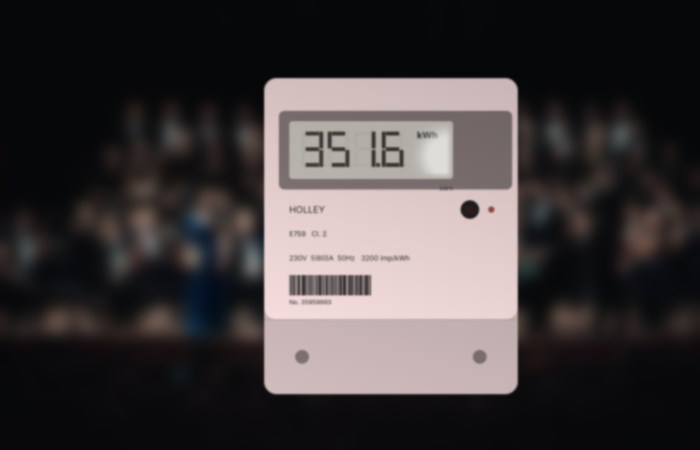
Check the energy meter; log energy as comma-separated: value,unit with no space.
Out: 351.6,kWh
